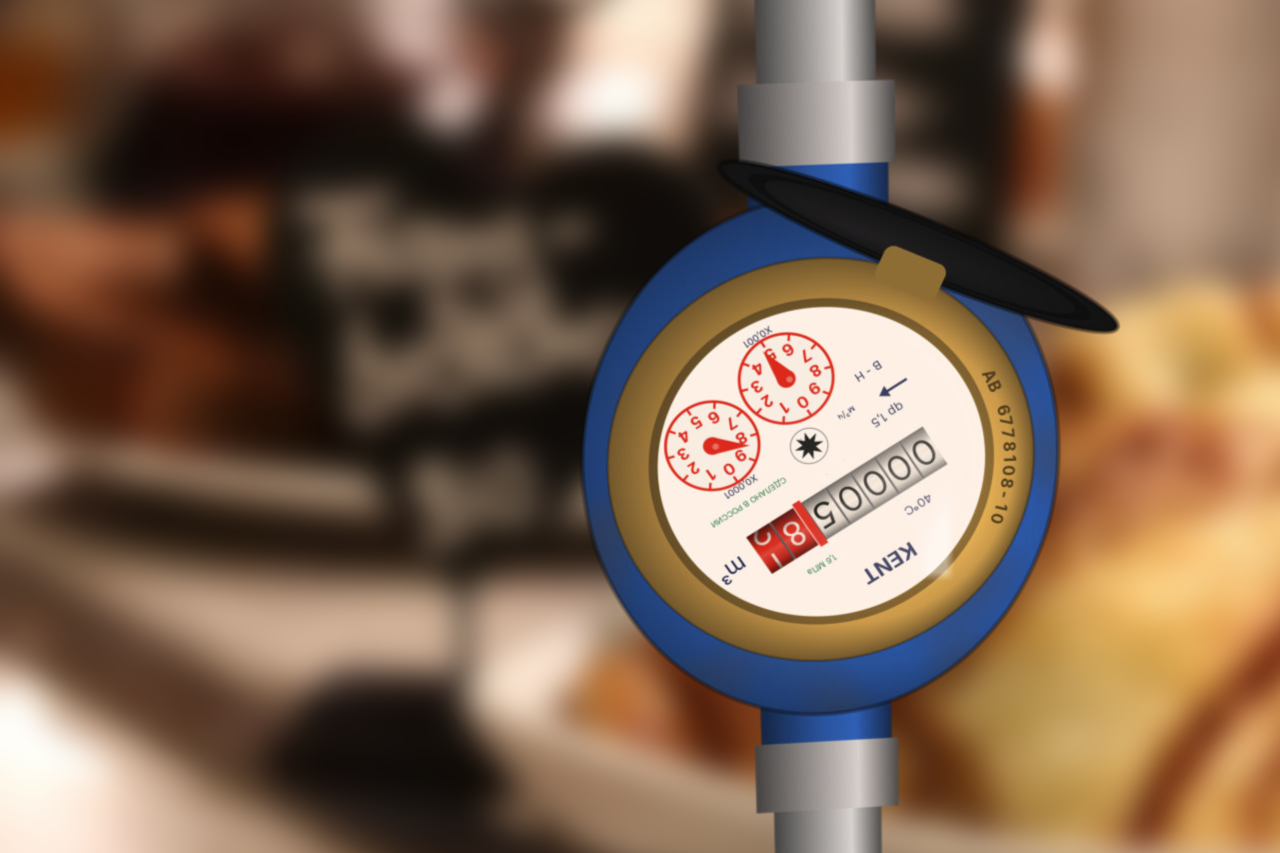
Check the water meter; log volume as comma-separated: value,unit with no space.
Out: 5.8148,m³
